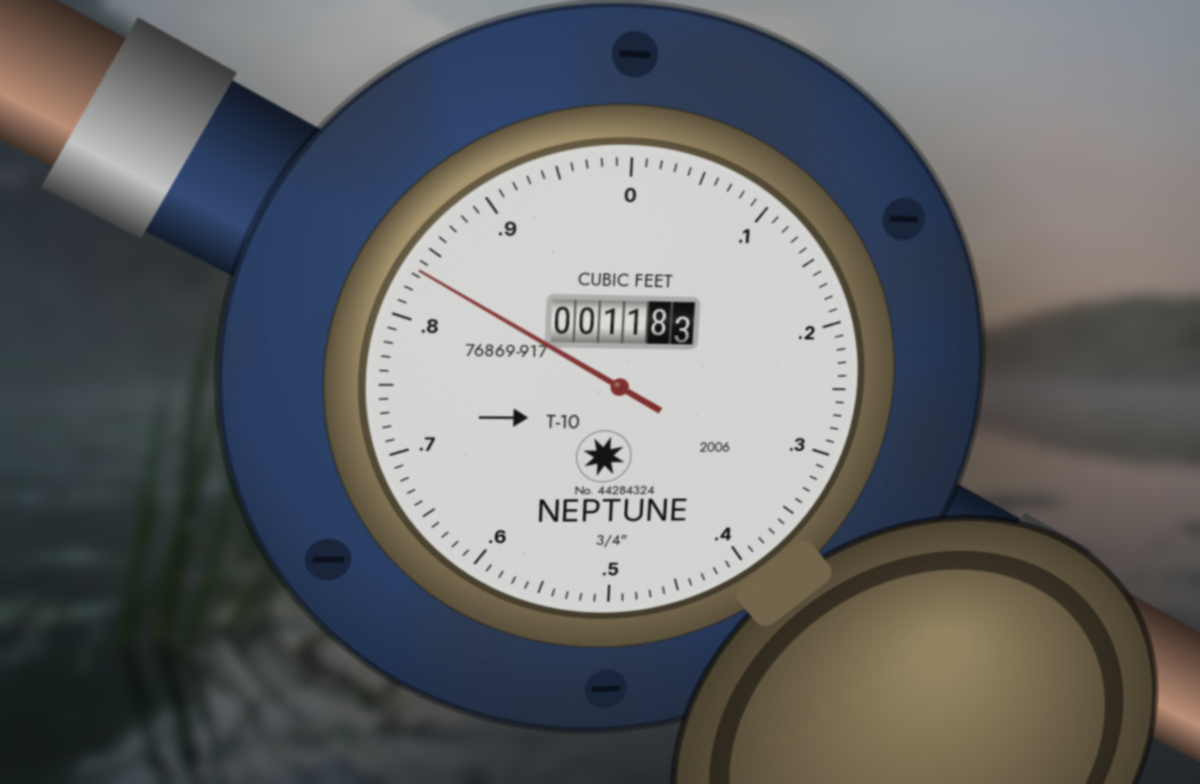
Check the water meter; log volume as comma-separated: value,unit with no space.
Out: 1182.83,ft³
